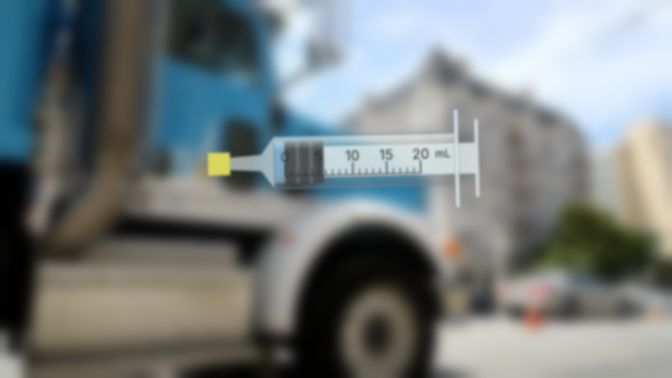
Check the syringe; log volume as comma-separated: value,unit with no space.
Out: 0,mL
